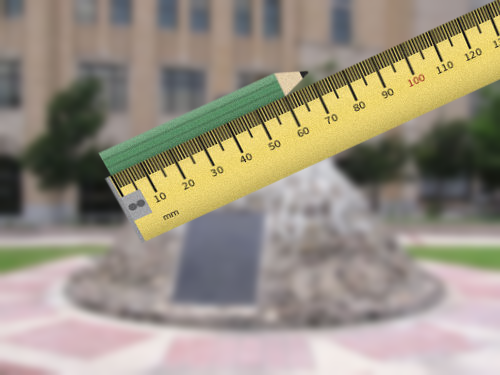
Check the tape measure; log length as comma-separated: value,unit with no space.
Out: 70,mm
